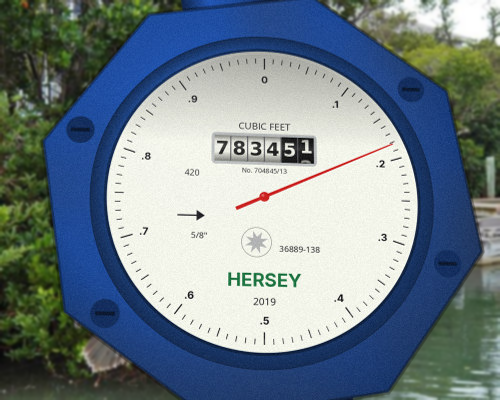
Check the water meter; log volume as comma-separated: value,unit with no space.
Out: 783451.18,ft³
